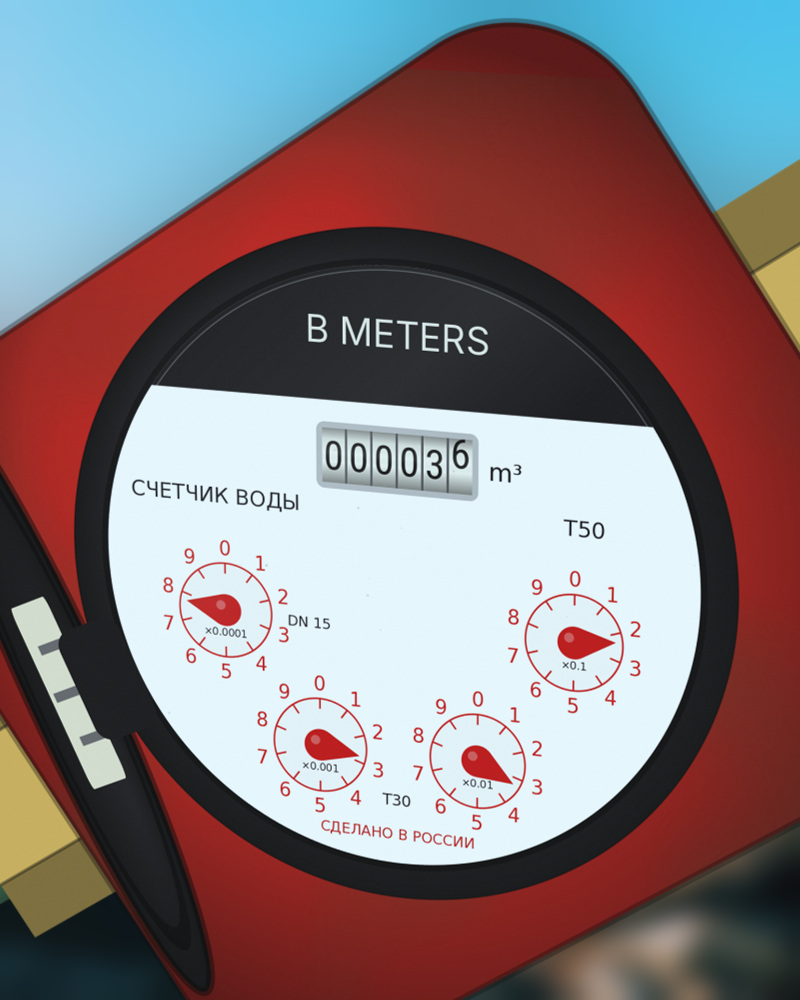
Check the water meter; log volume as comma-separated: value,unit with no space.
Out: 36.2327,m³
